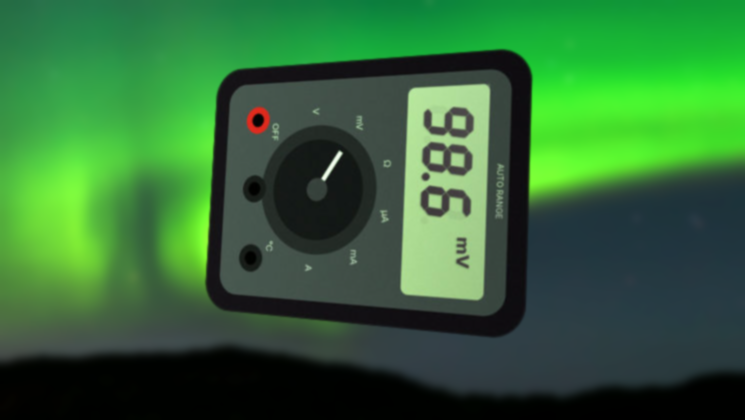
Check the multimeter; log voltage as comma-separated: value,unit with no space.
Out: 98.6,mV
